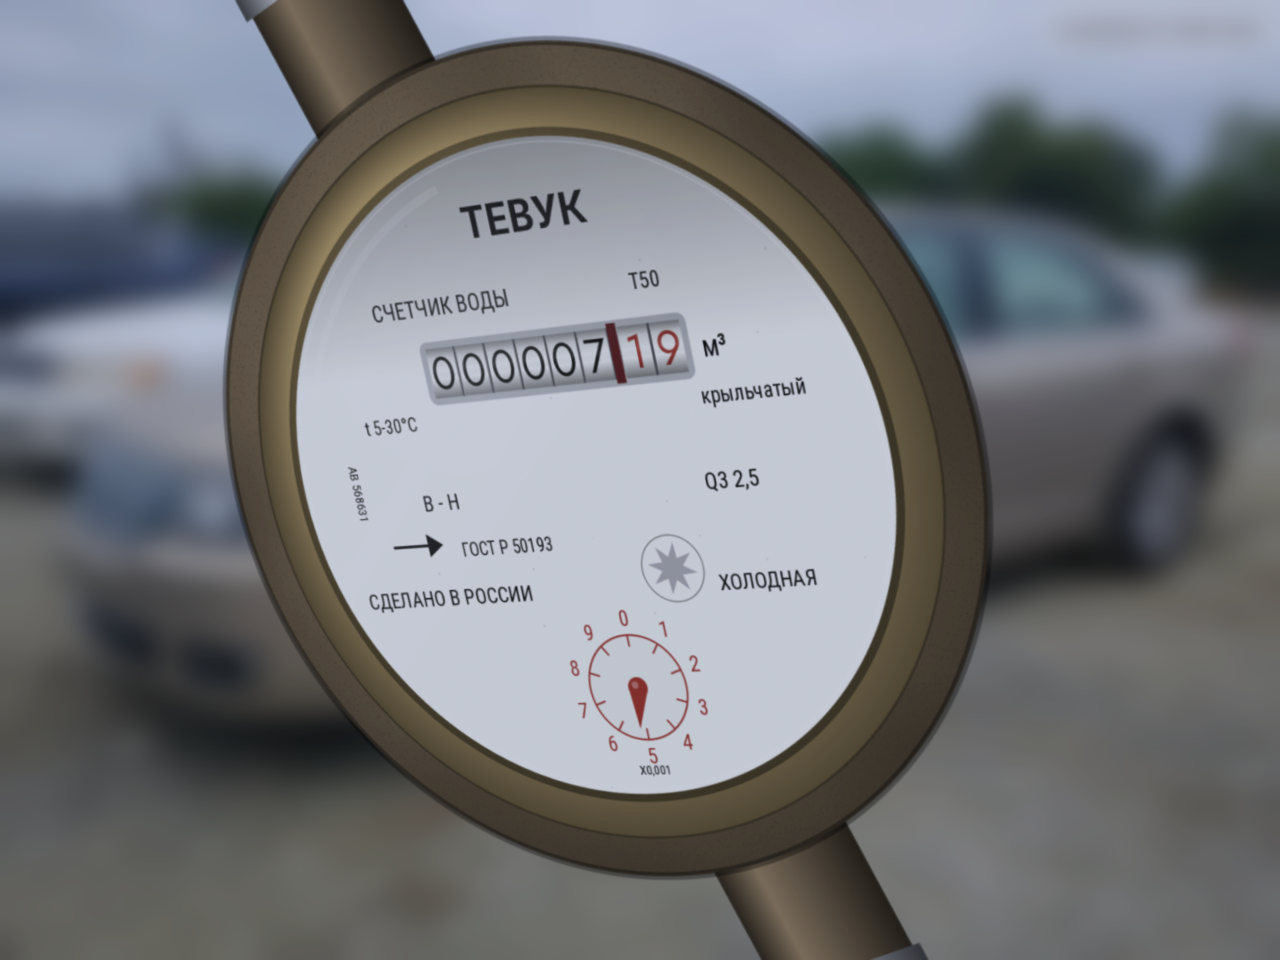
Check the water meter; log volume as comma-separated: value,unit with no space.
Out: 7.195,m³
